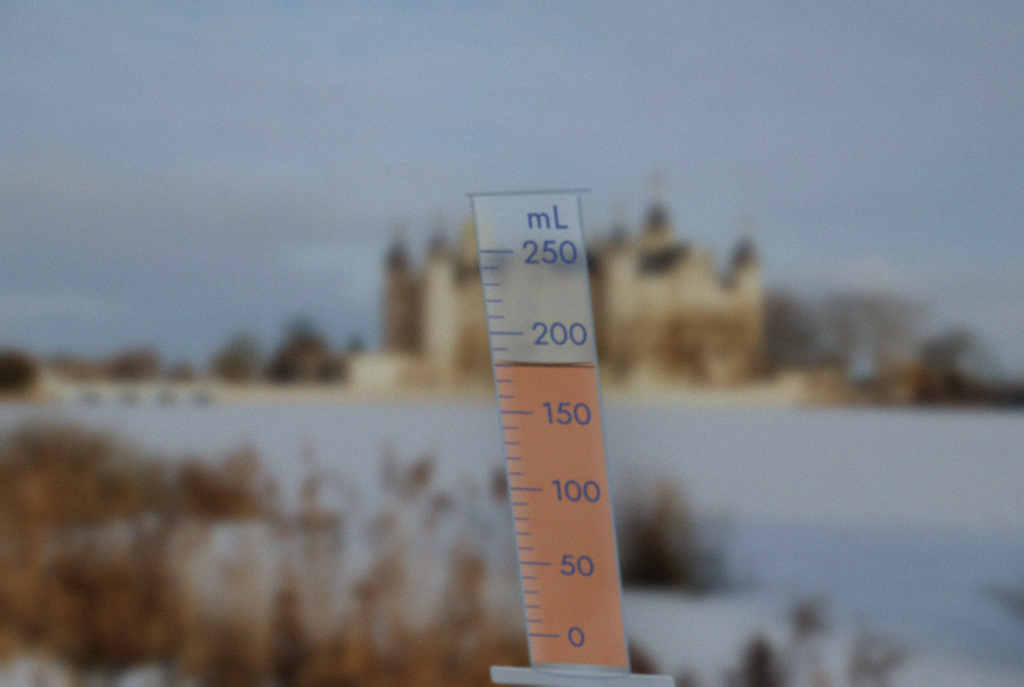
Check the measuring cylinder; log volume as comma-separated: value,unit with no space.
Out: 180,mL
